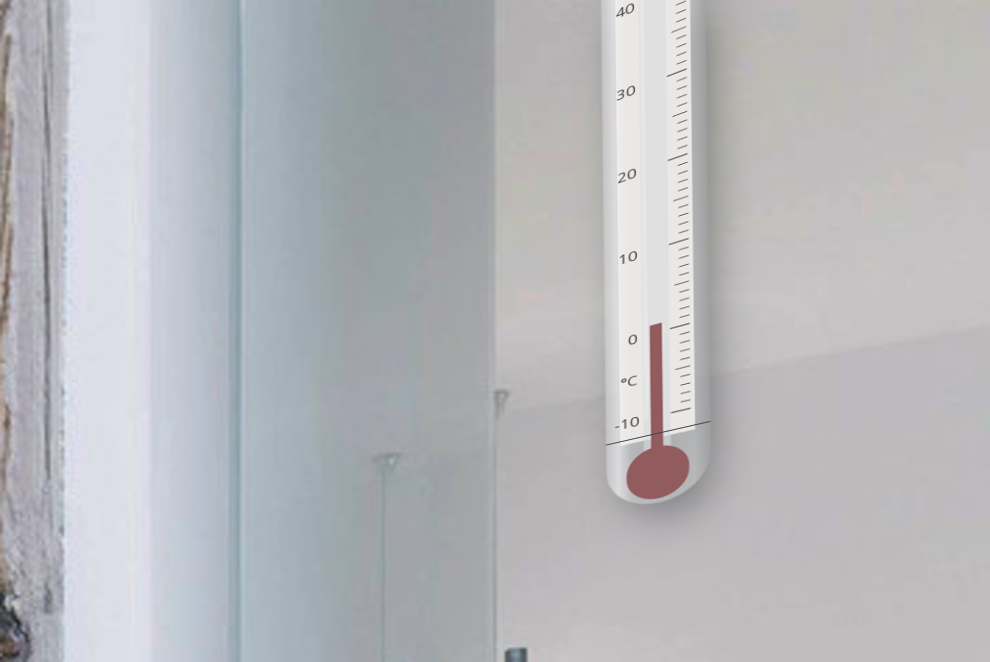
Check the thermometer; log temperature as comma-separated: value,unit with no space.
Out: 1,°C
